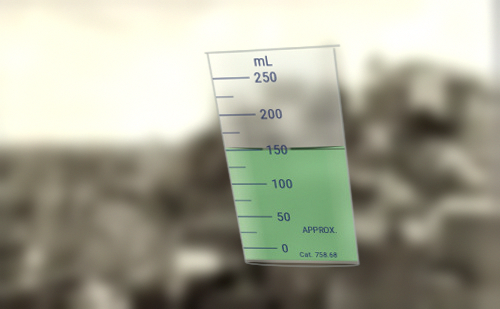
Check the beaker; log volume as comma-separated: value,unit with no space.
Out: 150,mL
